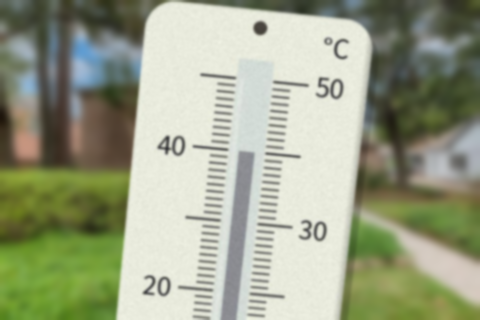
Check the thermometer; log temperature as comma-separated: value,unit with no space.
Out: 40,°C
